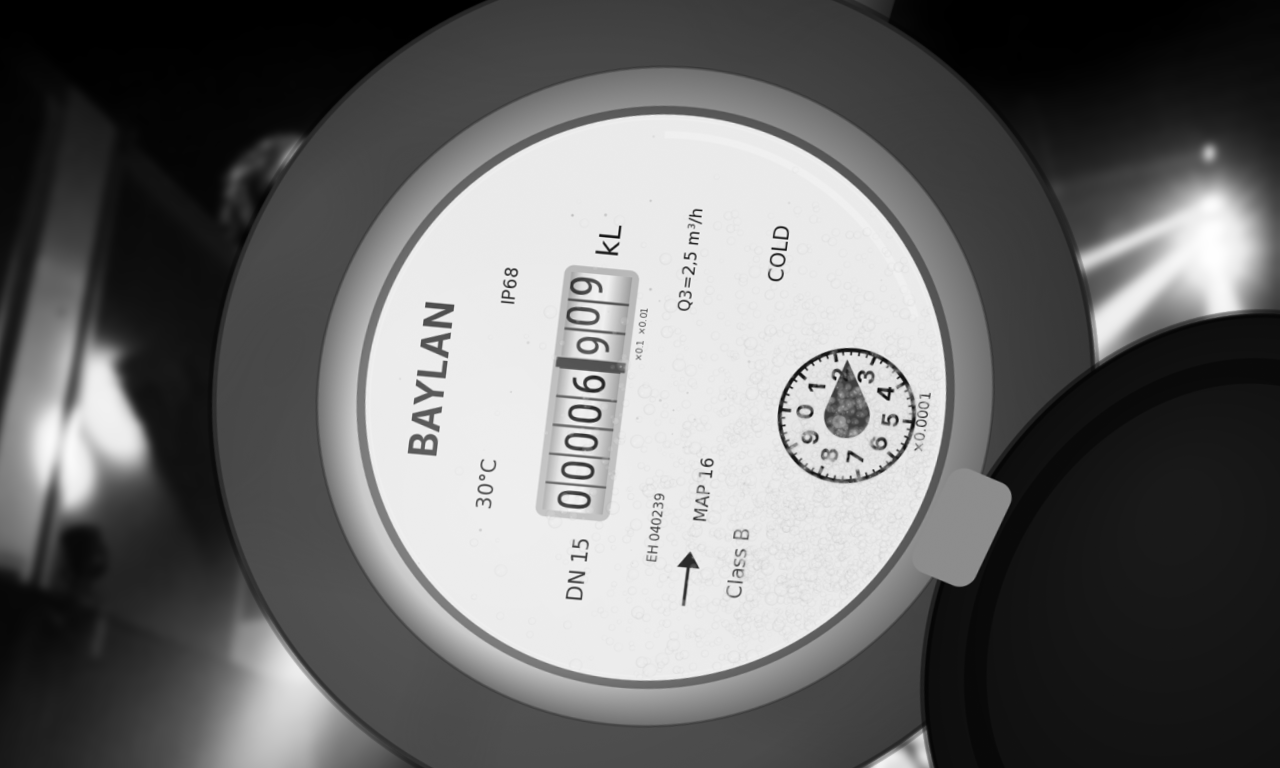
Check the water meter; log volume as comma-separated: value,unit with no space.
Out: 6.9092,kL
